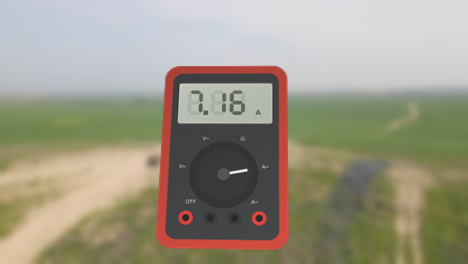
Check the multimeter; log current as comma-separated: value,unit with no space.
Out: 7.16,A
